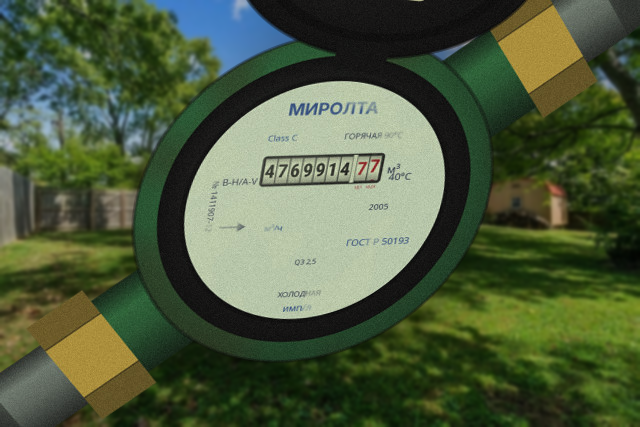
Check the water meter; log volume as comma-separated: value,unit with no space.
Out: 4769914.77,m³
